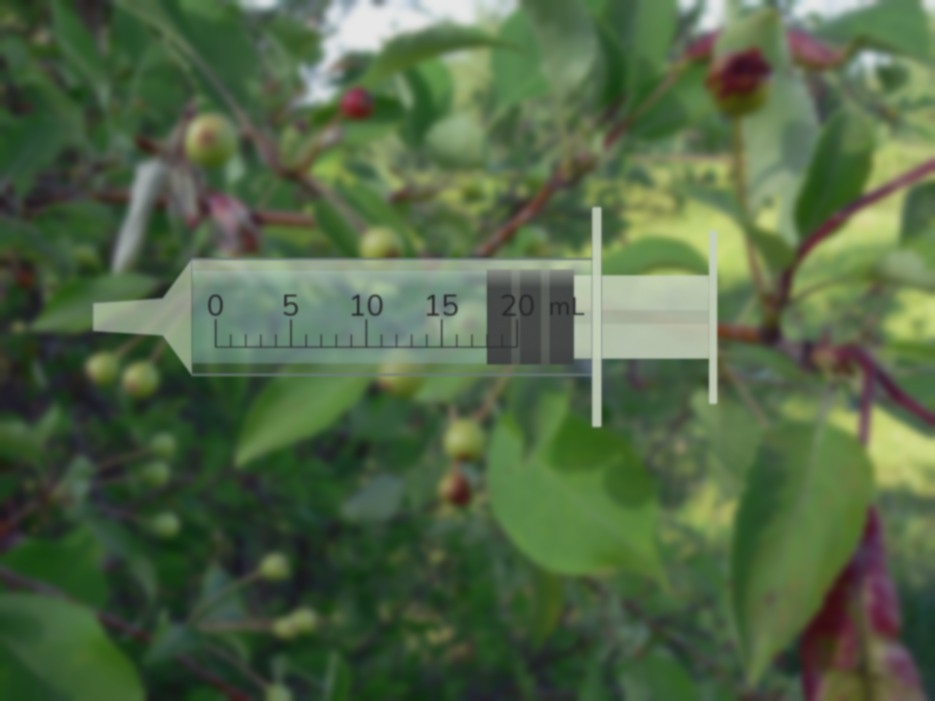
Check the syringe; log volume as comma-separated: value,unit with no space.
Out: 18,mL
